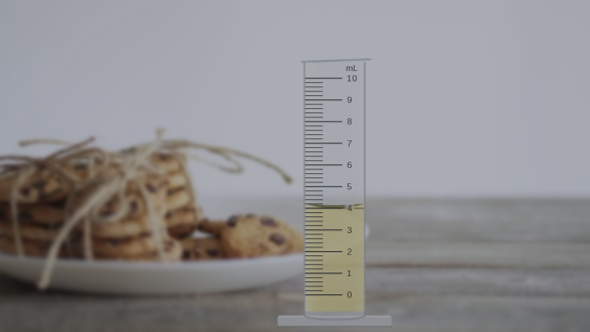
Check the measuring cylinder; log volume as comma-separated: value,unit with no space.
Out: 4,mL
